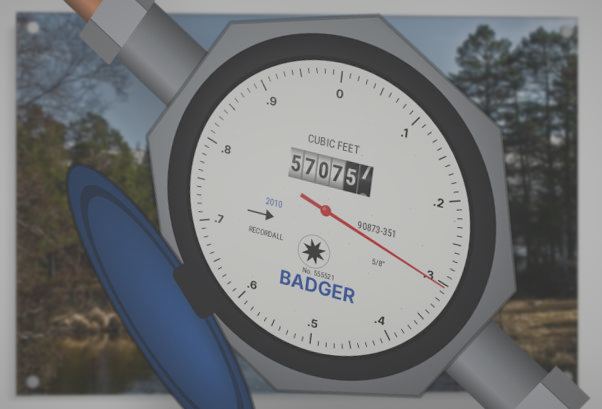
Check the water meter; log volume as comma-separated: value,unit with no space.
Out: 570757.30,ft³
